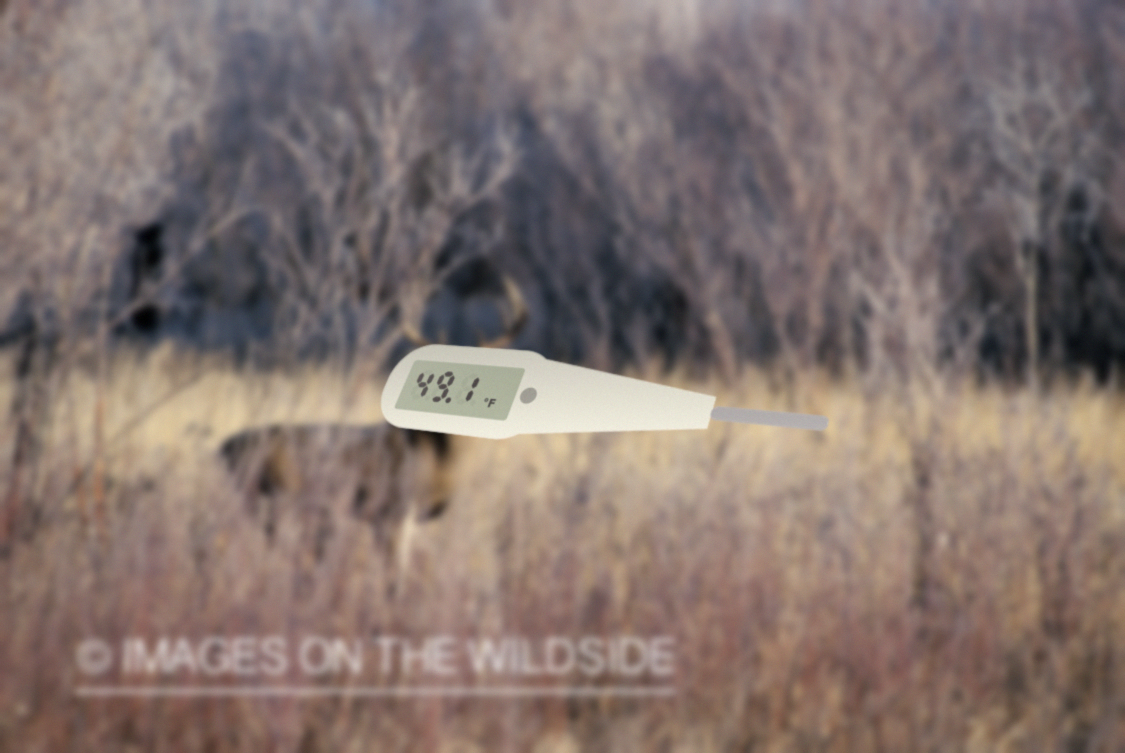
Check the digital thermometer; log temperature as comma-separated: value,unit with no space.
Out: 49.1,°F
